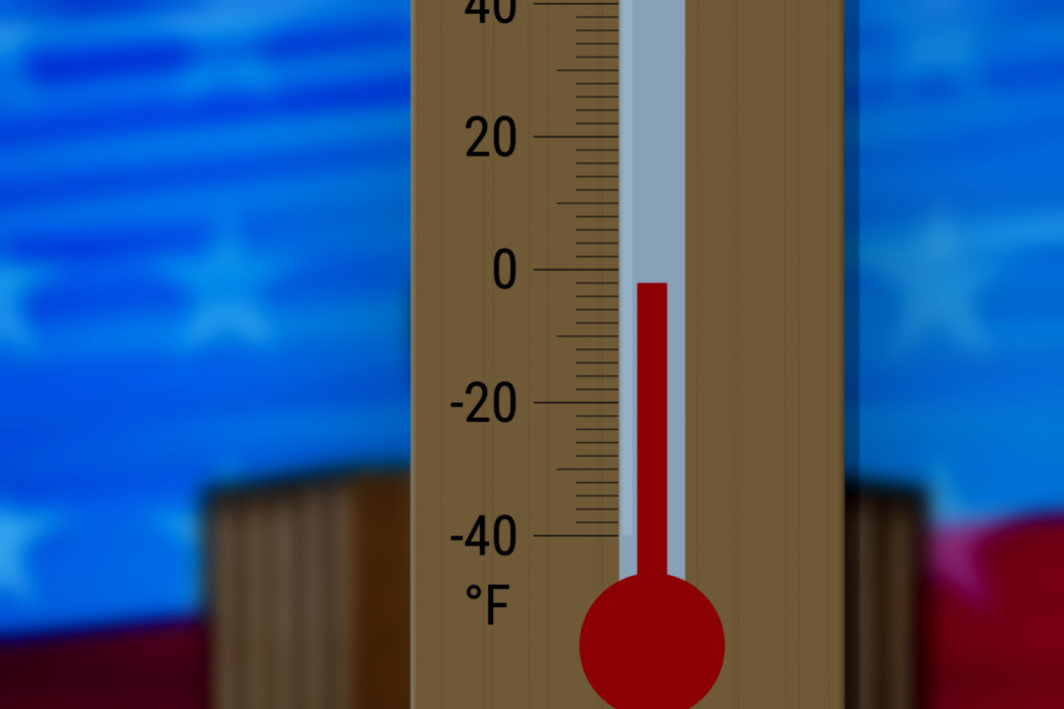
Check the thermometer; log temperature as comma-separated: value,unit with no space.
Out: -2,°F
